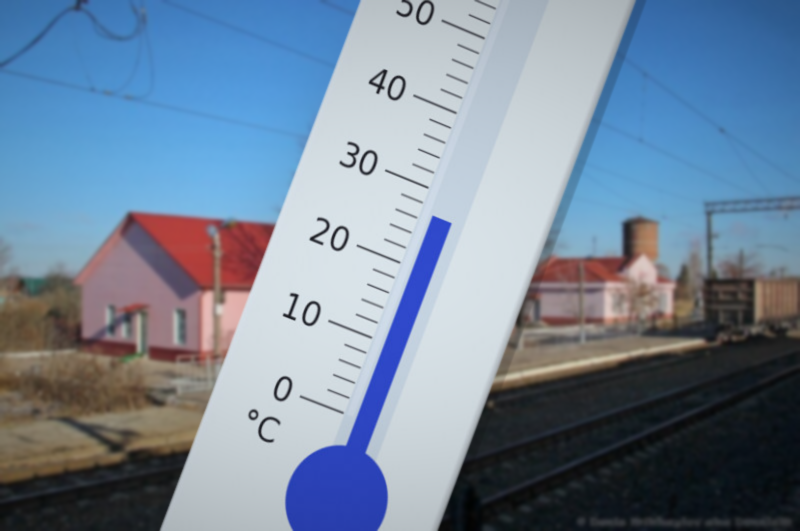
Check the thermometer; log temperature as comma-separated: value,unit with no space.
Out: 27,°C
